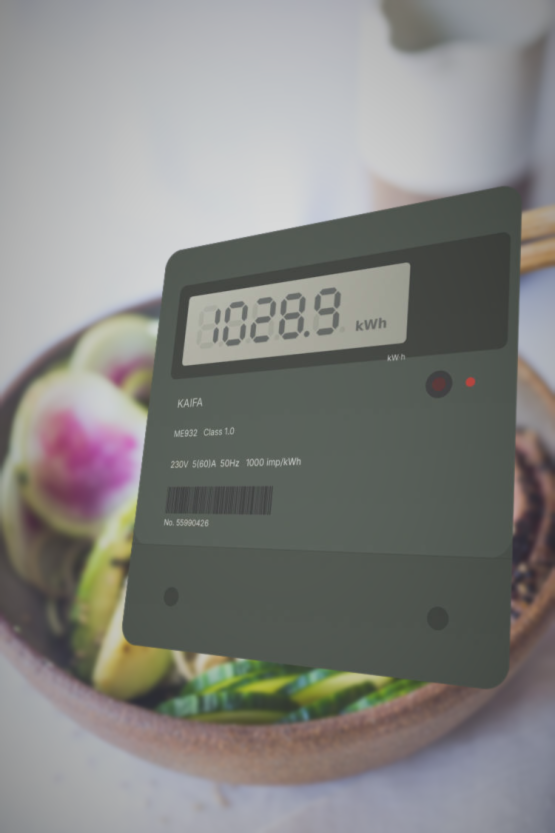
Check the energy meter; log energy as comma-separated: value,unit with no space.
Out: 1028.9,kWh
